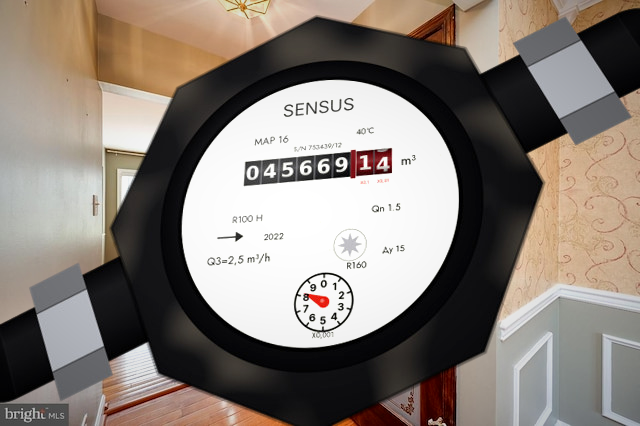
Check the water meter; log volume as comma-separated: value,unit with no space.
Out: 45669.138,m³
